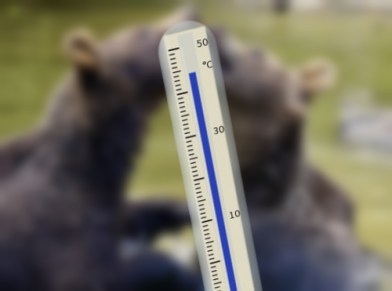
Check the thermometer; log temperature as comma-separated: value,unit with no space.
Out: 44,°C
